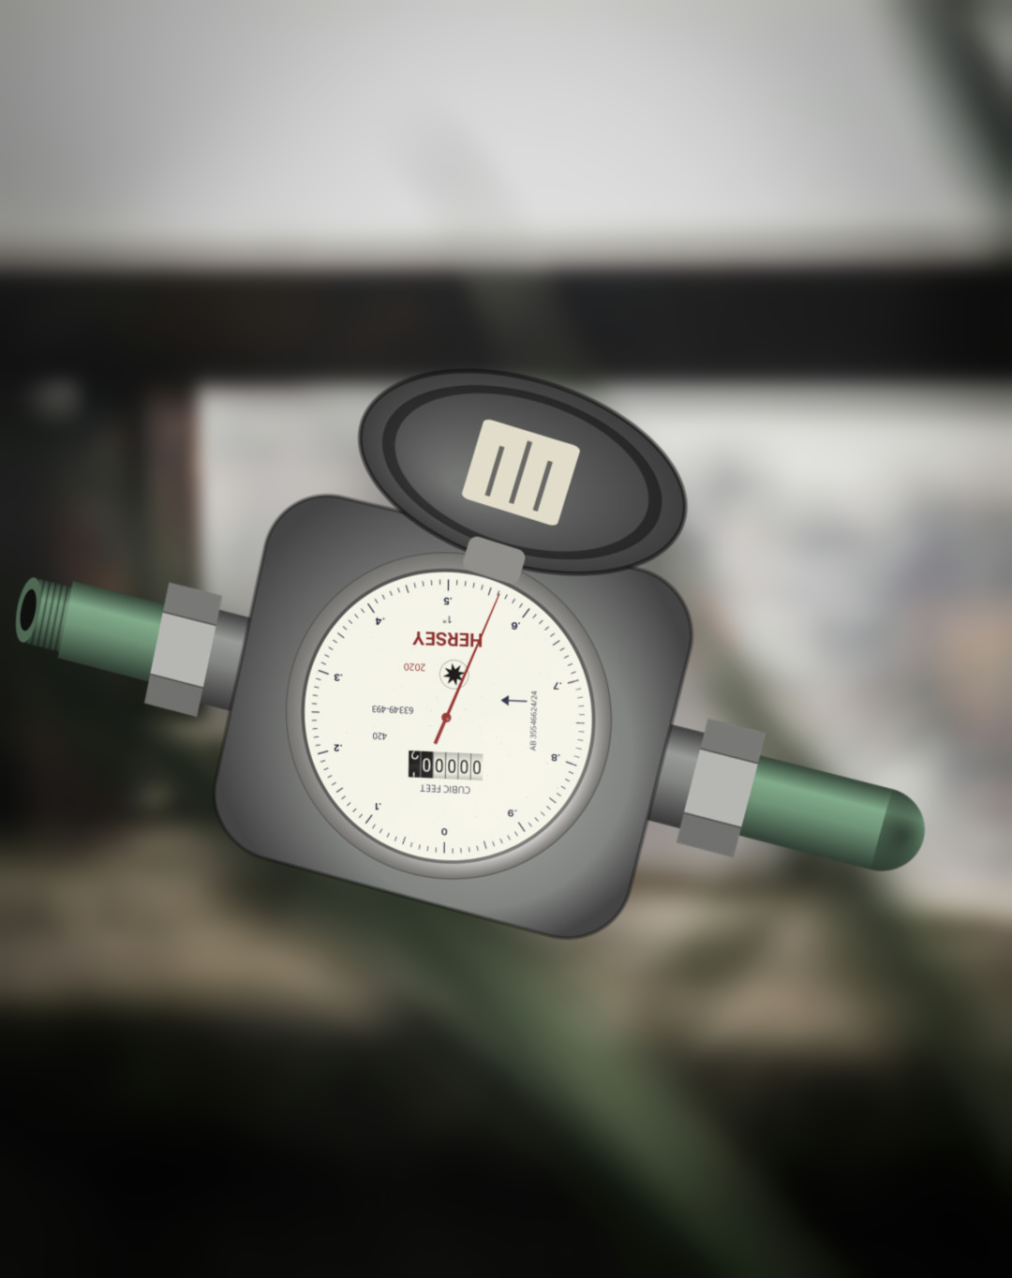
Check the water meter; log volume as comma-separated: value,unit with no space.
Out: 1.56,ft³
